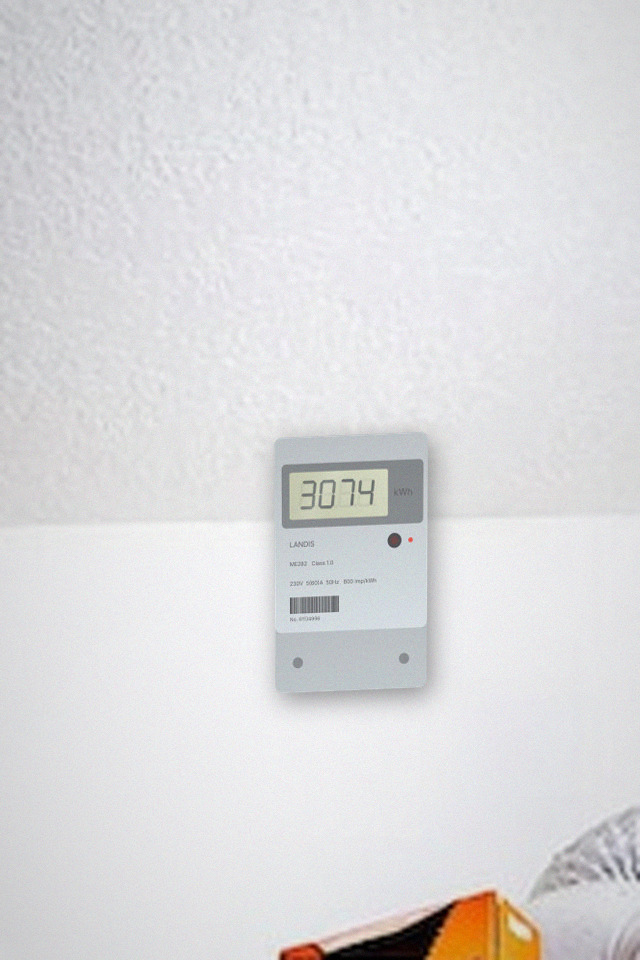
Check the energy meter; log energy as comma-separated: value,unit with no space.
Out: 3074,kWh
